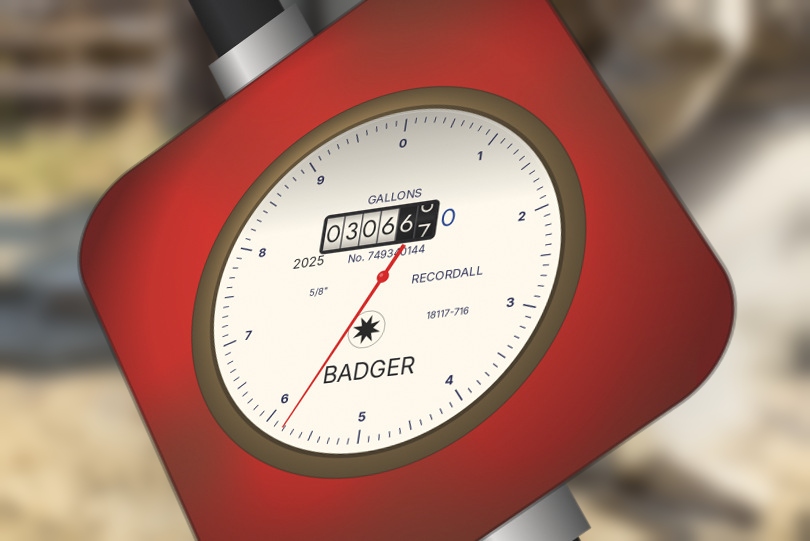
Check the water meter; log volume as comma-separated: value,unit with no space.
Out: 306665.8,gal
